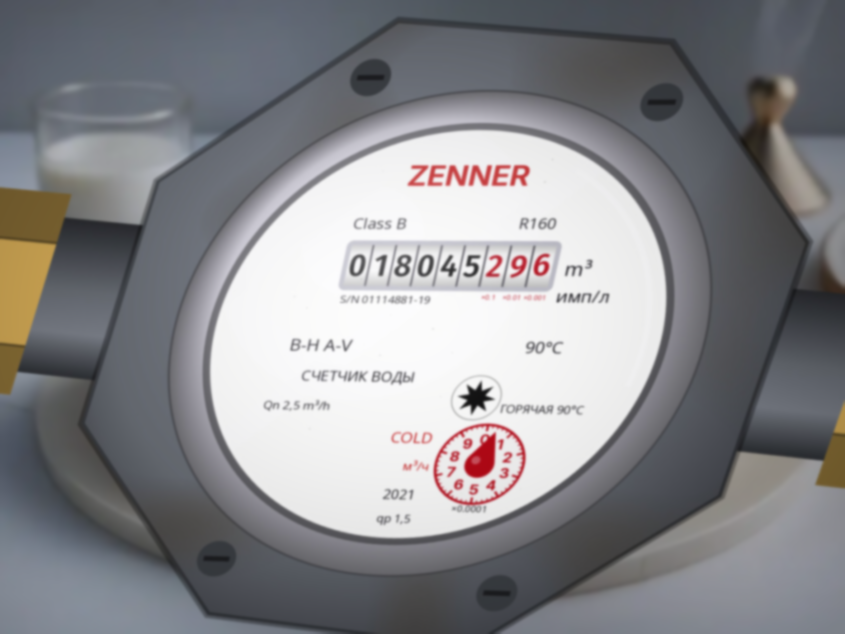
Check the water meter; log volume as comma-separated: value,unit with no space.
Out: 18045.2960,m³
